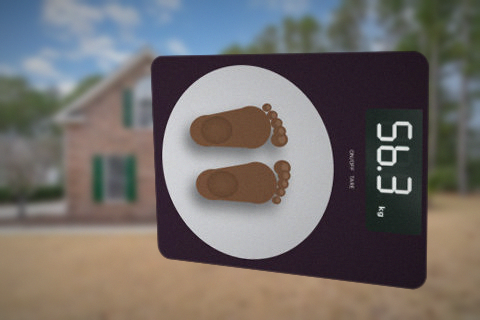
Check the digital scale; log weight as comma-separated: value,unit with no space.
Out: 56.3,kg
